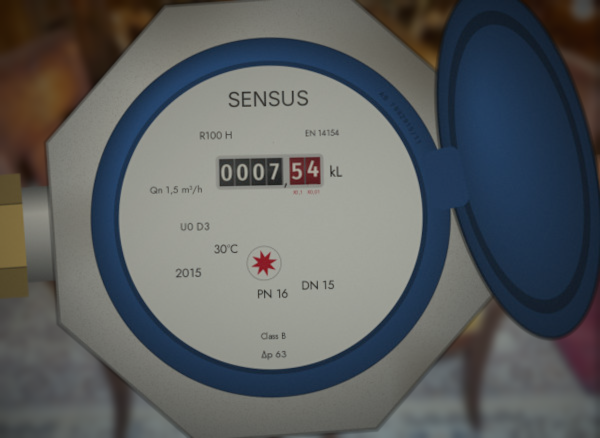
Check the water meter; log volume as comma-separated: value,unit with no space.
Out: 7.54,kL
